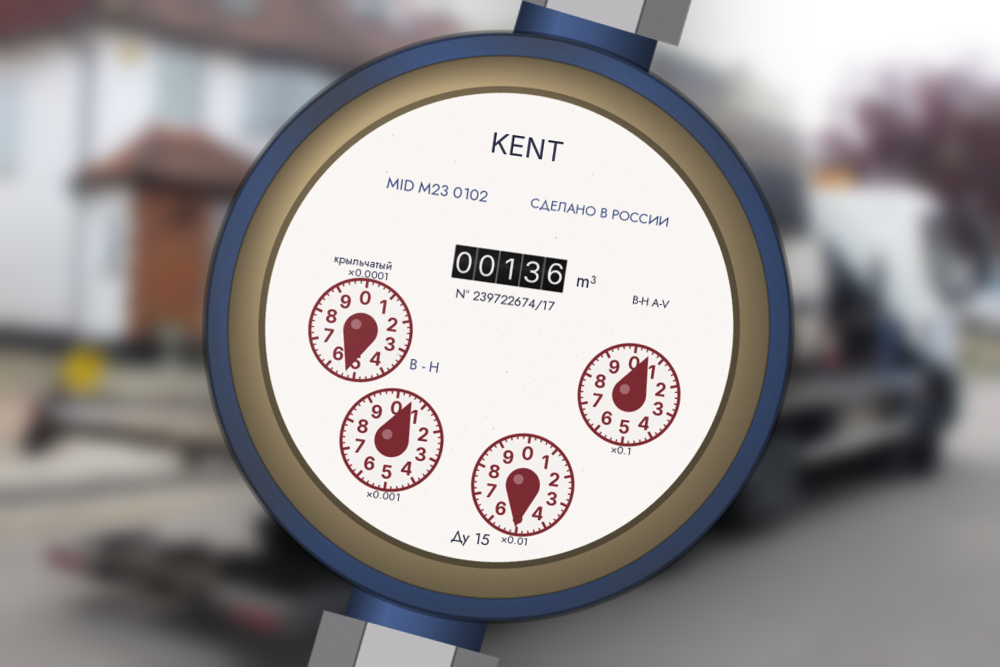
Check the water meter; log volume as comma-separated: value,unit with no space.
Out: 136.0505,m³
